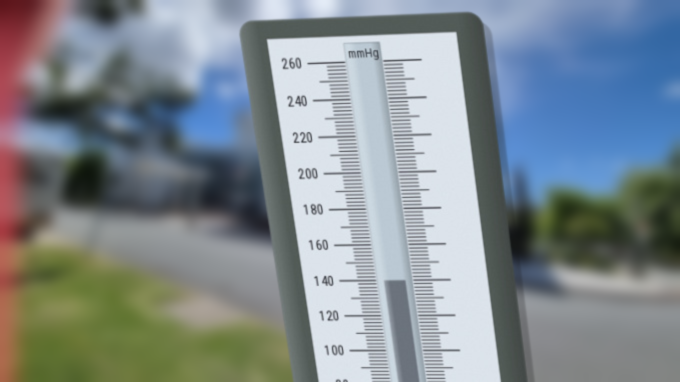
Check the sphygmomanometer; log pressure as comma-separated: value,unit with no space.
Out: 140,mmHg
